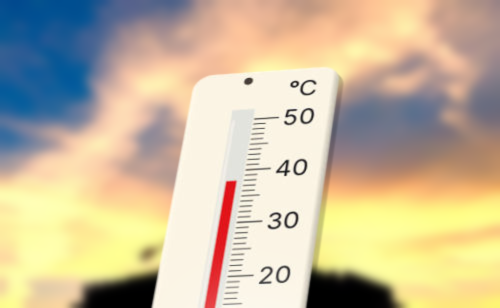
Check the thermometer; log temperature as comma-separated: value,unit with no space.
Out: 38,°C
